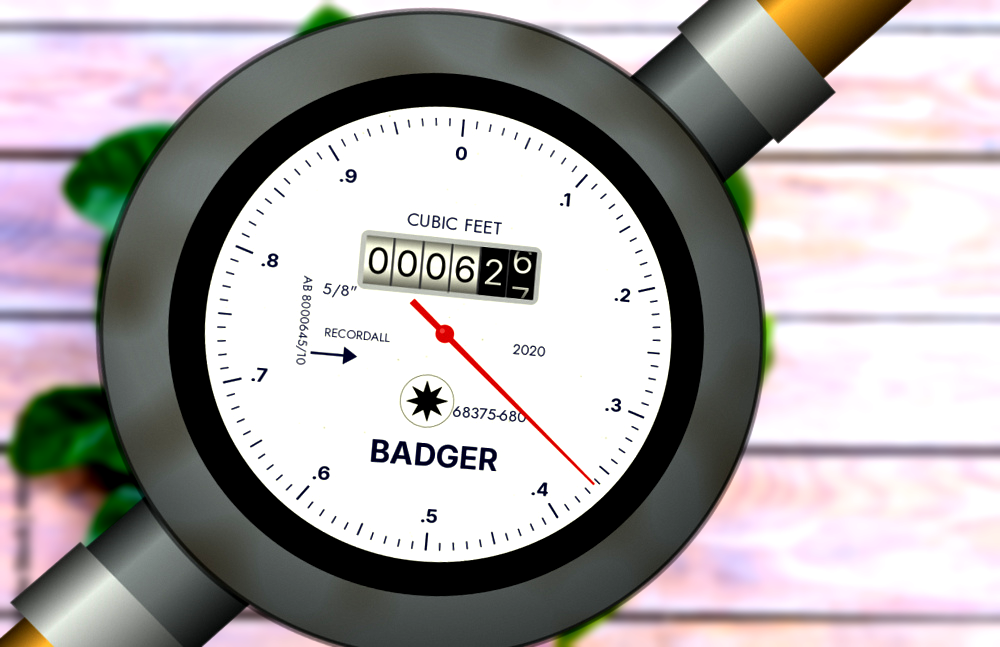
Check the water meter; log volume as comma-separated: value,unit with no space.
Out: 626.36,ft³
